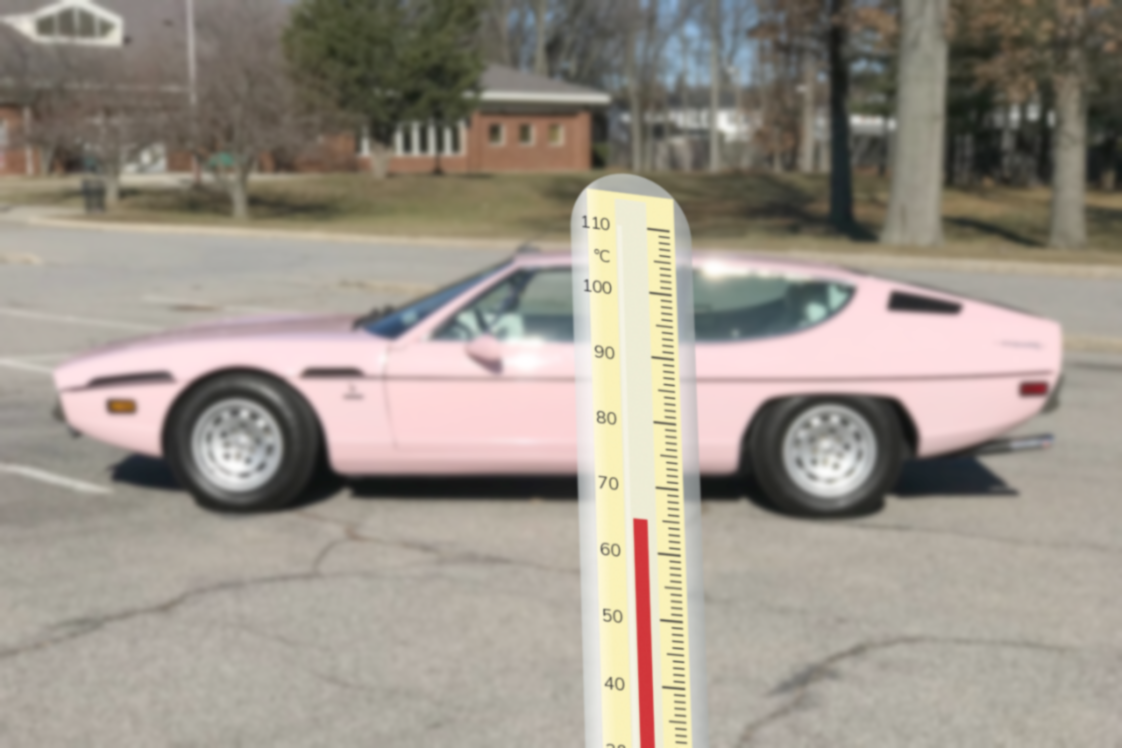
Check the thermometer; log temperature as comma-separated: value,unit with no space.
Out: 65,°C
